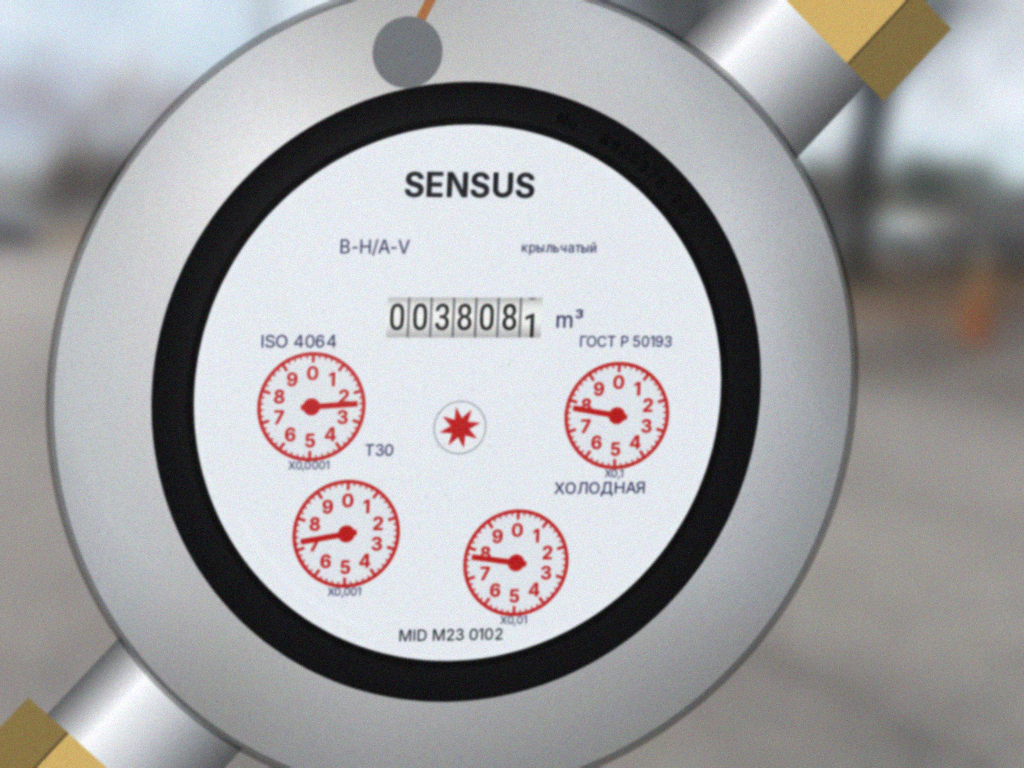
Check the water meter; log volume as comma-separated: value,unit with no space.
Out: 38080.7772,m³
